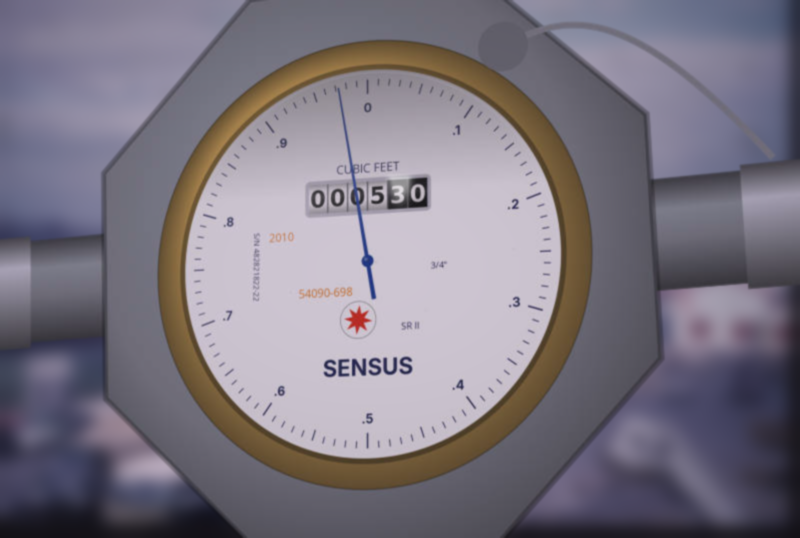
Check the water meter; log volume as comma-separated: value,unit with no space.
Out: 529.97,ft³
